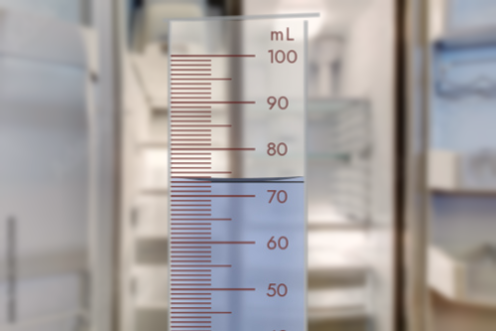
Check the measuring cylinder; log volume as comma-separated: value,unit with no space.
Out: 73,mL
